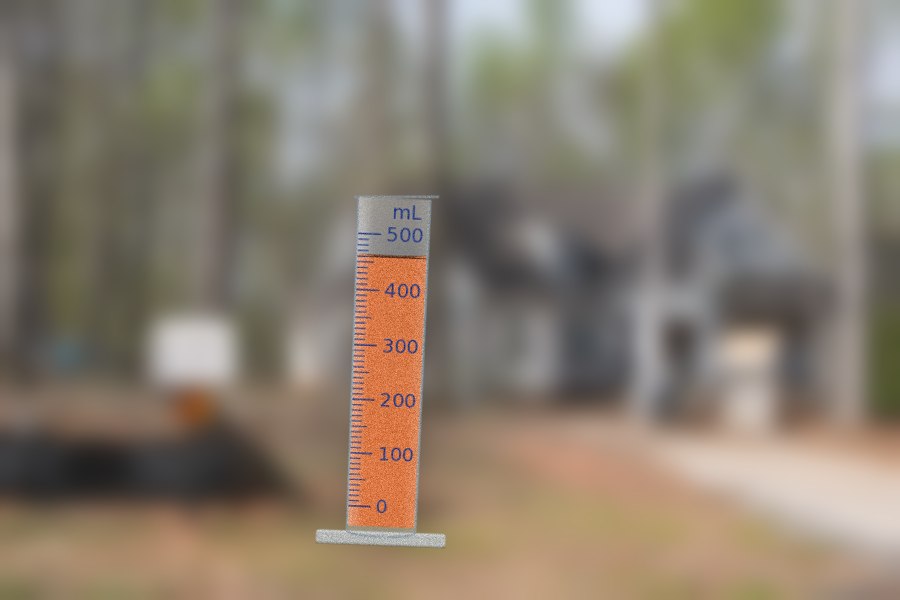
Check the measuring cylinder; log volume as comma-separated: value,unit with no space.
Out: 460,mL
